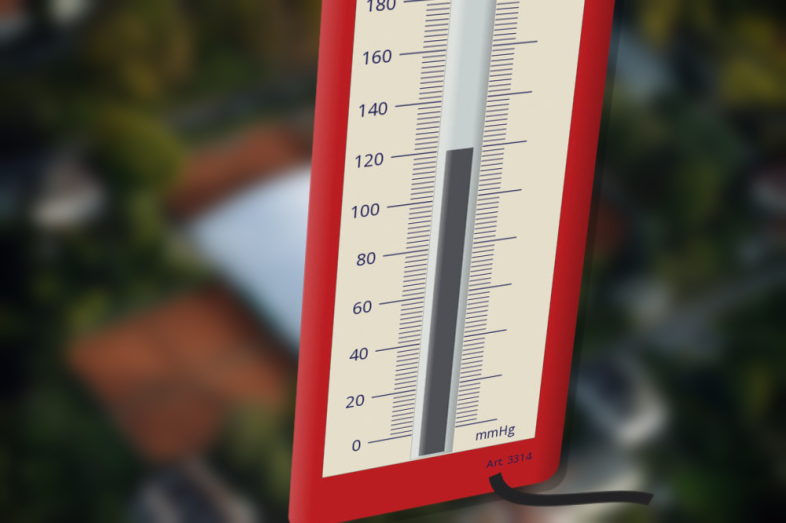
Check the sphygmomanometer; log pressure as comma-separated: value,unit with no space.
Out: 120,mmHg
